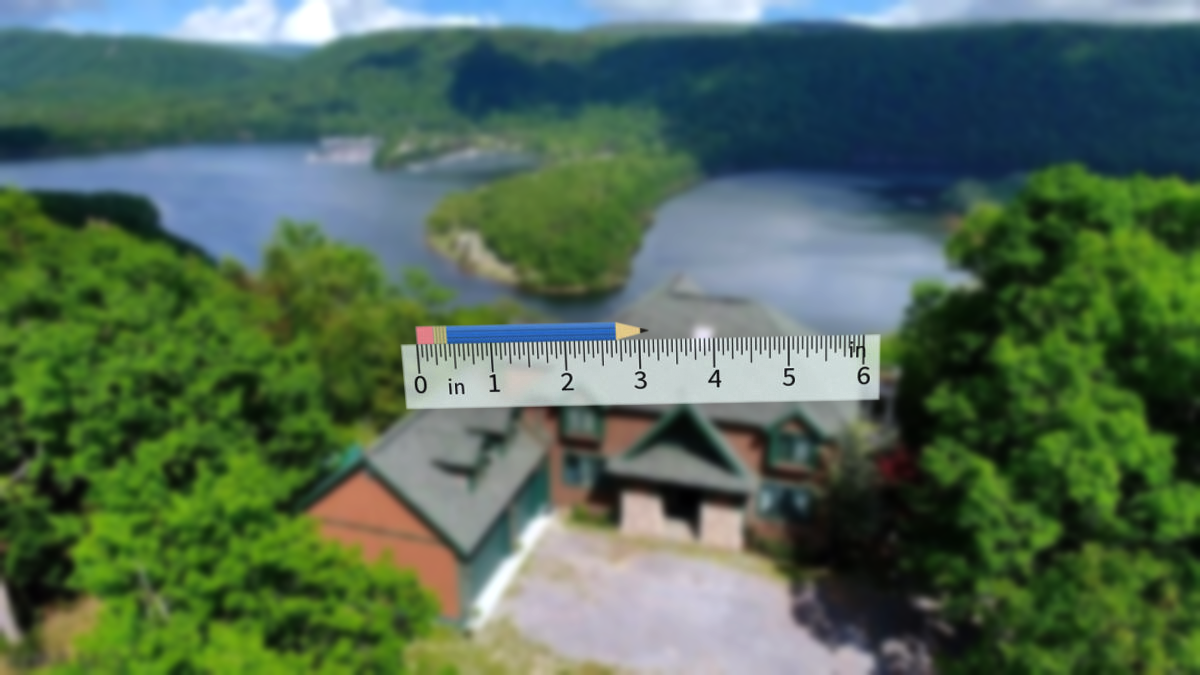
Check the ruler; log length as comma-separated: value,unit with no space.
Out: 3.125,in
